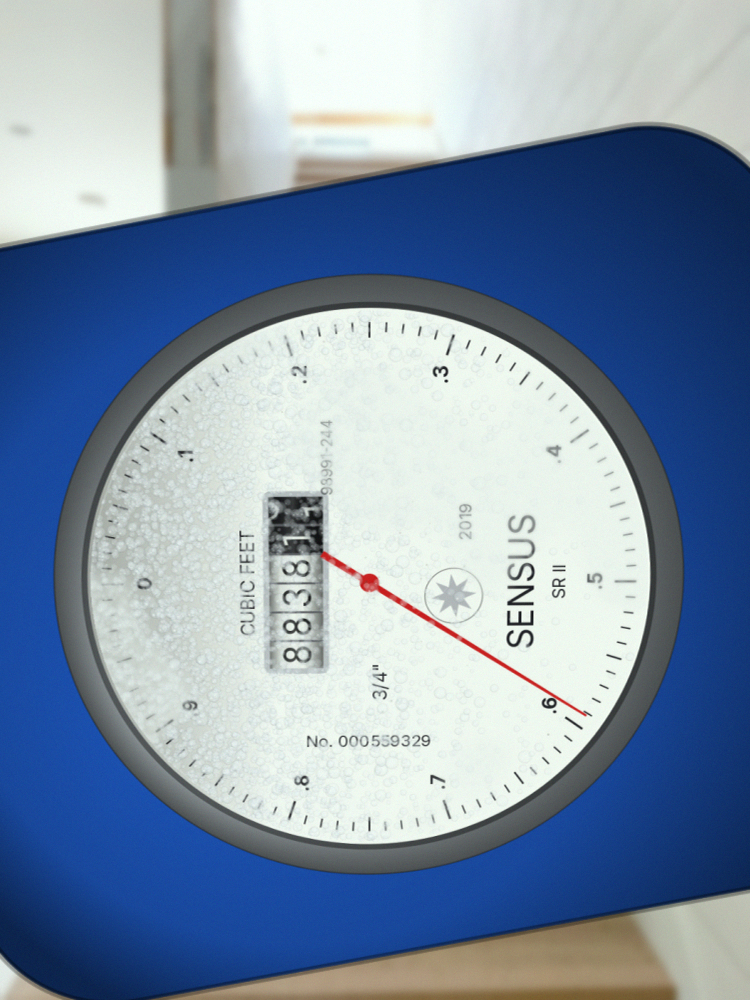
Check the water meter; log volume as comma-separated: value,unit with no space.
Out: 883810.59,ft³
